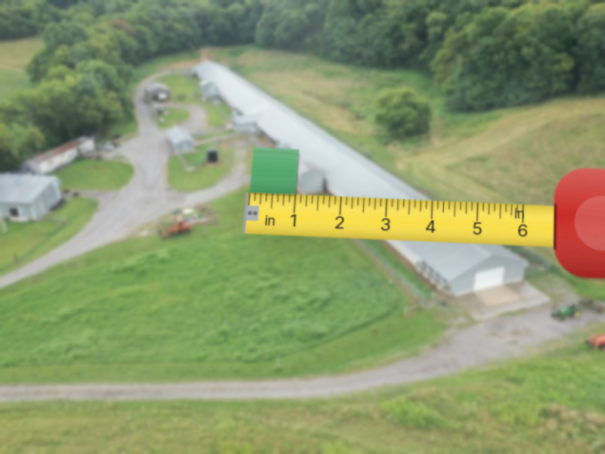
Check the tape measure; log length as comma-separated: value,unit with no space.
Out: 1,in
